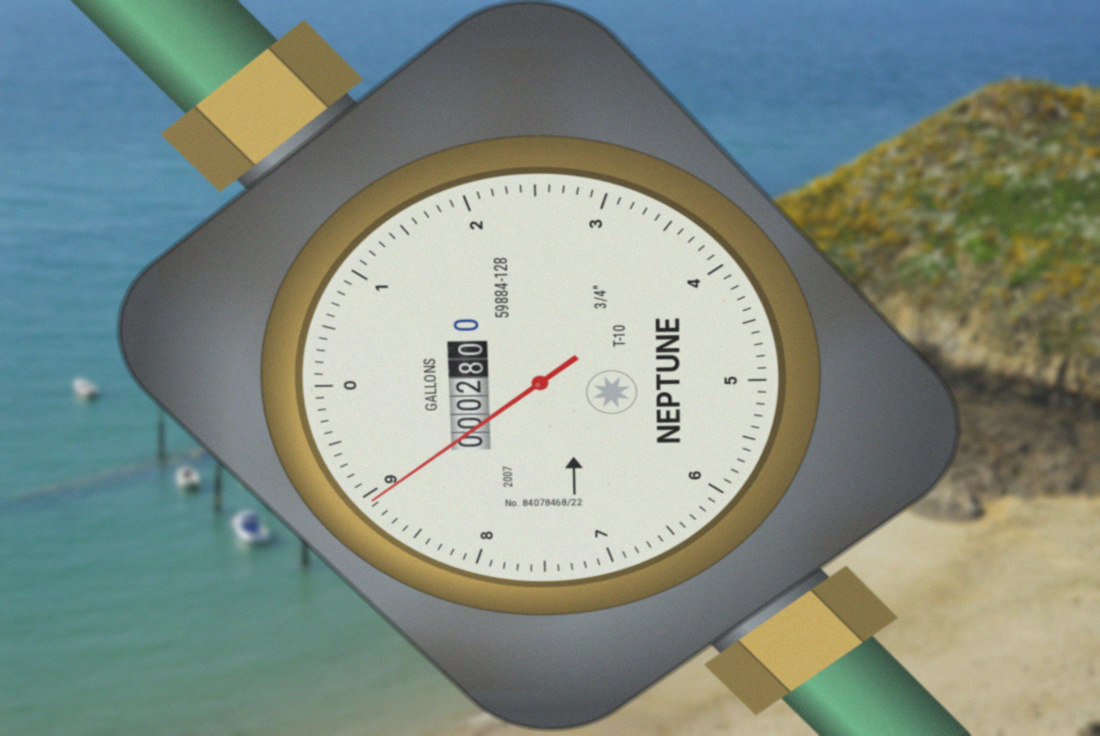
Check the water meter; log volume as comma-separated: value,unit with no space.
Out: 2798.9,gal
